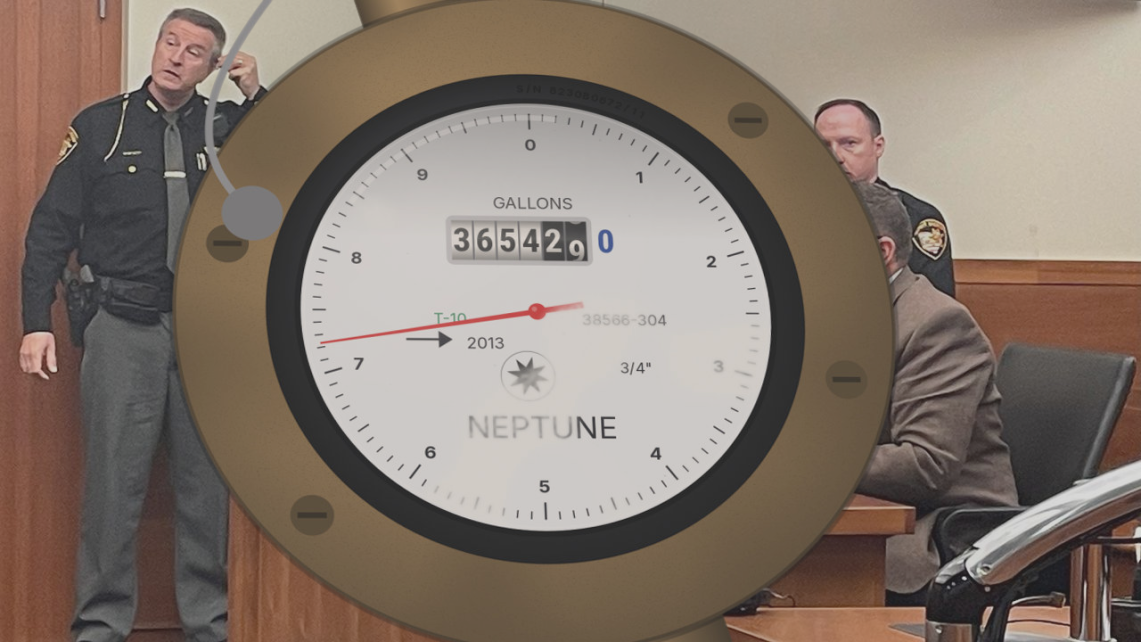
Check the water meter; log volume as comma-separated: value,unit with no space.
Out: 3654287.2,gal
